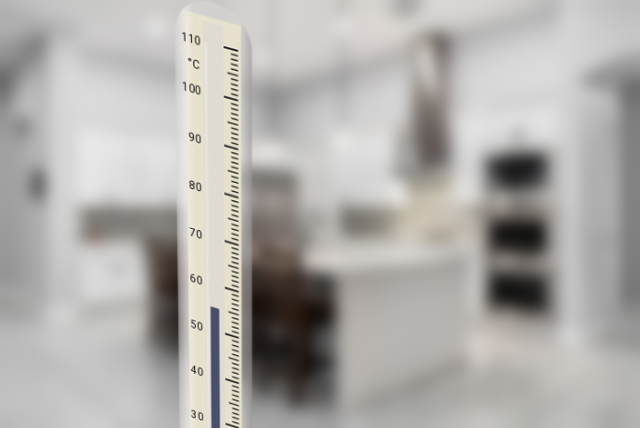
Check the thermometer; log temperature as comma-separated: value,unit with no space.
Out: 55,°C
